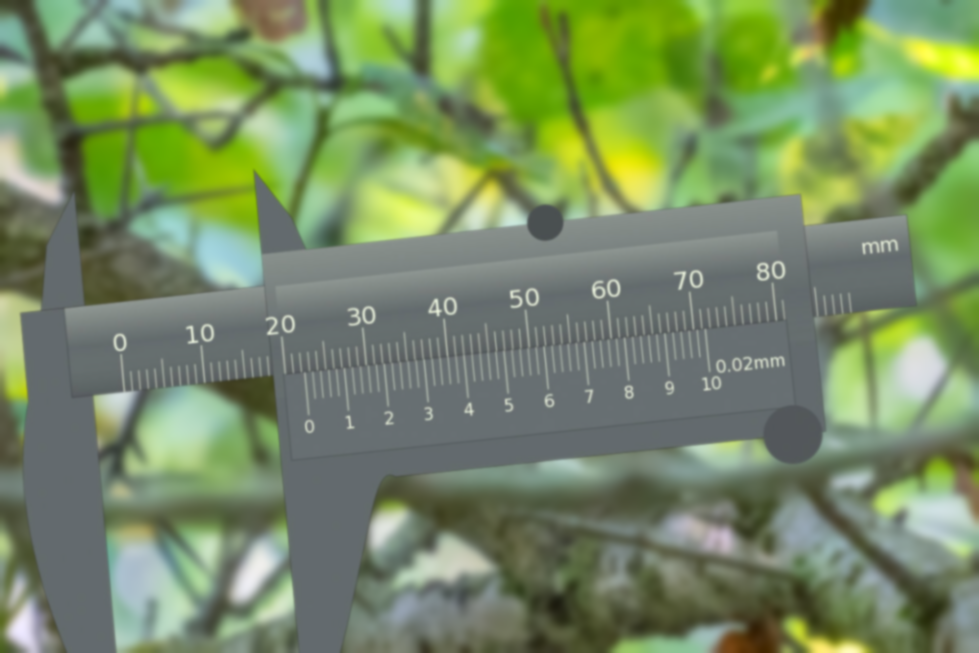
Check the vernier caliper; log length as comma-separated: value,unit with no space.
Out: 22.4,mm
